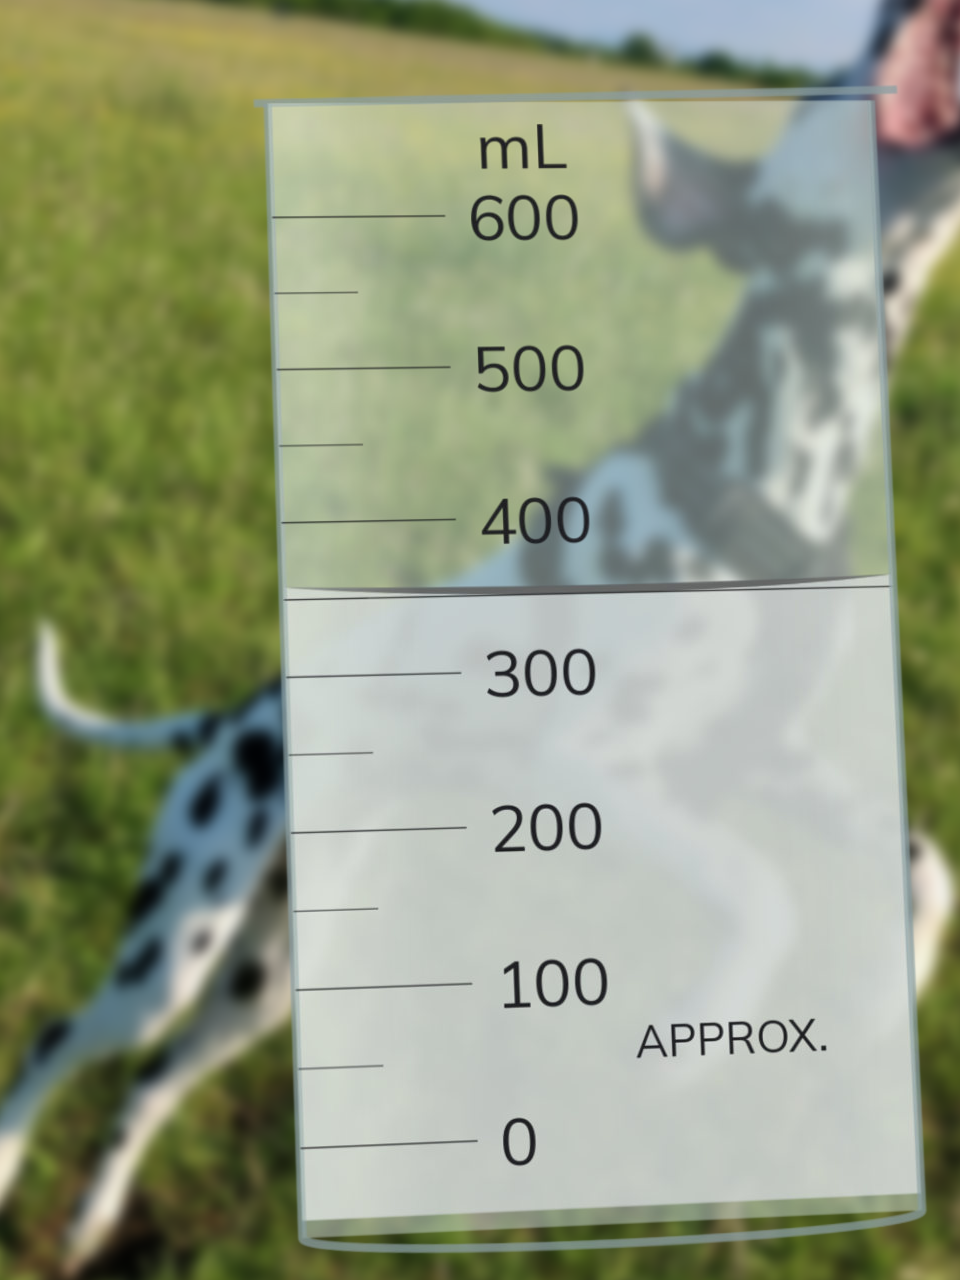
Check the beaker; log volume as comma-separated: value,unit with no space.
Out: 350,mL
